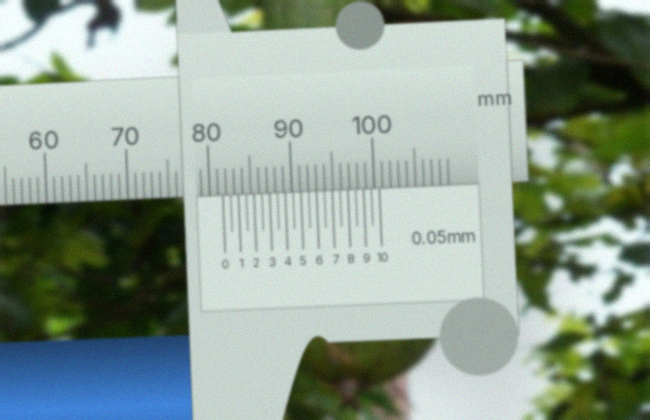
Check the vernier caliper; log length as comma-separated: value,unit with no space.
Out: 81.6,mm
